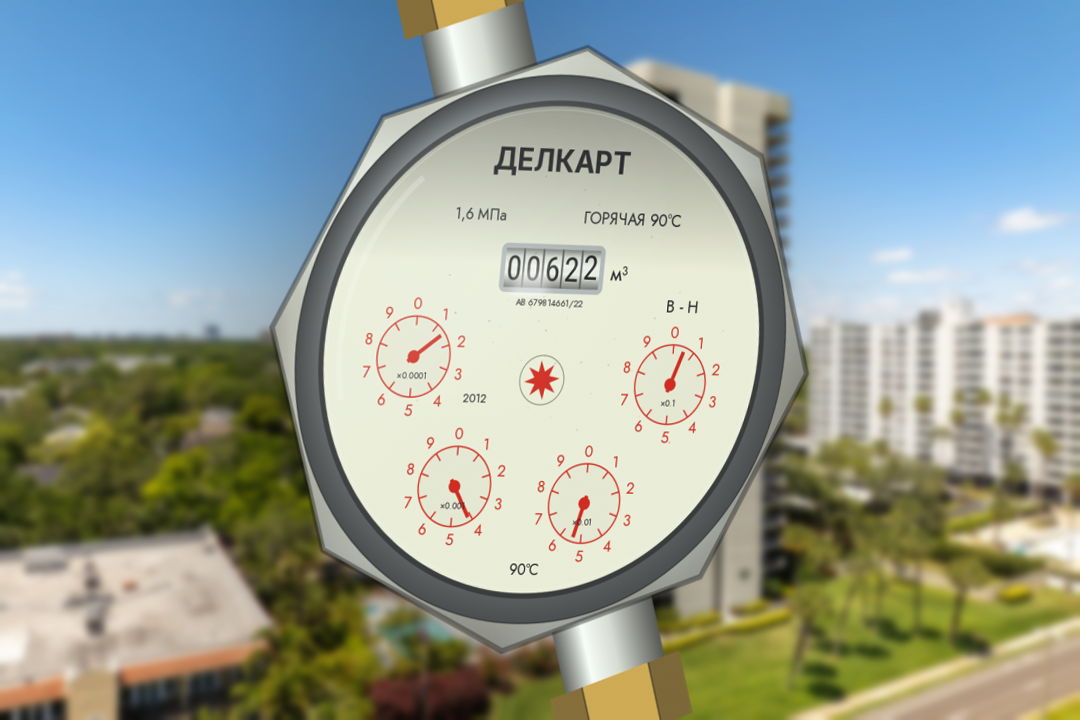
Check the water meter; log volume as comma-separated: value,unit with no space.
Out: 622.0541,m³
